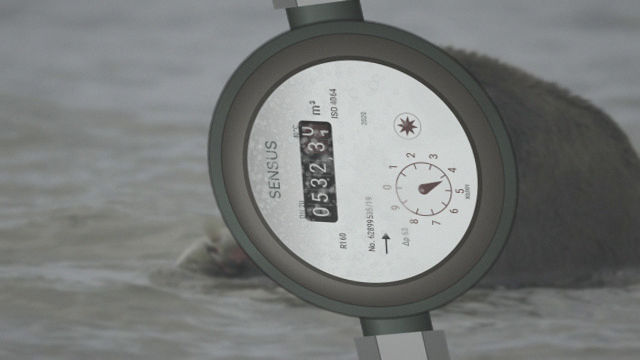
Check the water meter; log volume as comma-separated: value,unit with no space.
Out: 532.304,m³
